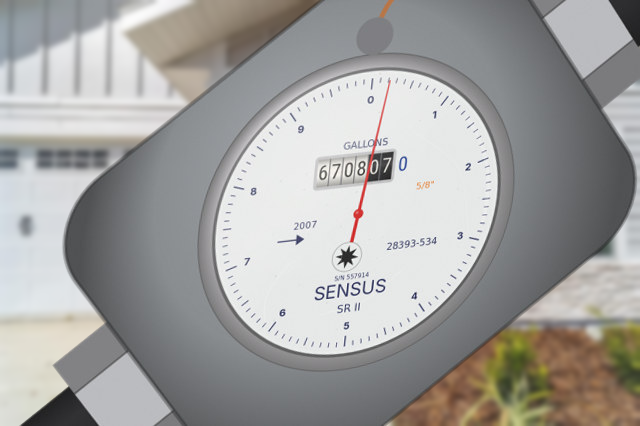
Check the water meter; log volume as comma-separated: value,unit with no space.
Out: 6708070.2,gal
